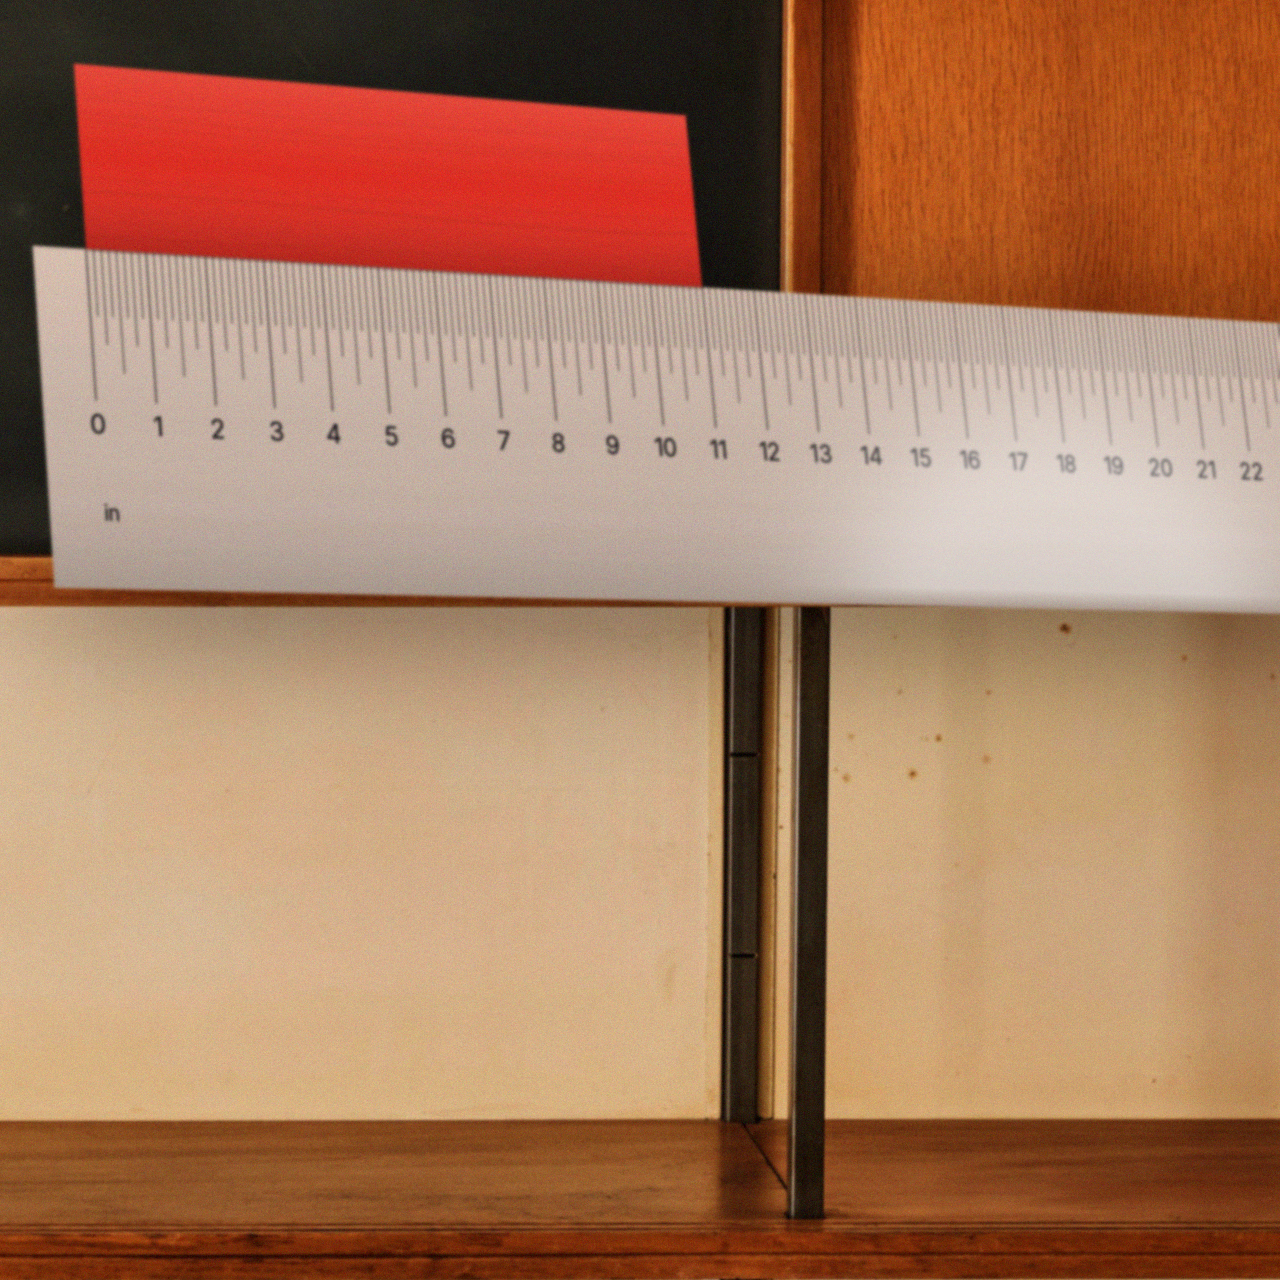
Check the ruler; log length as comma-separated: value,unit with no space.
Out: 11,in
